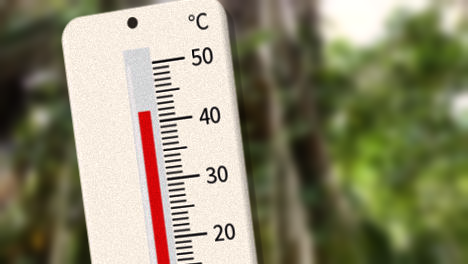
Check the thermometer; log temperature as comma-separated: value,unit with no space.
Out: 42,°C
